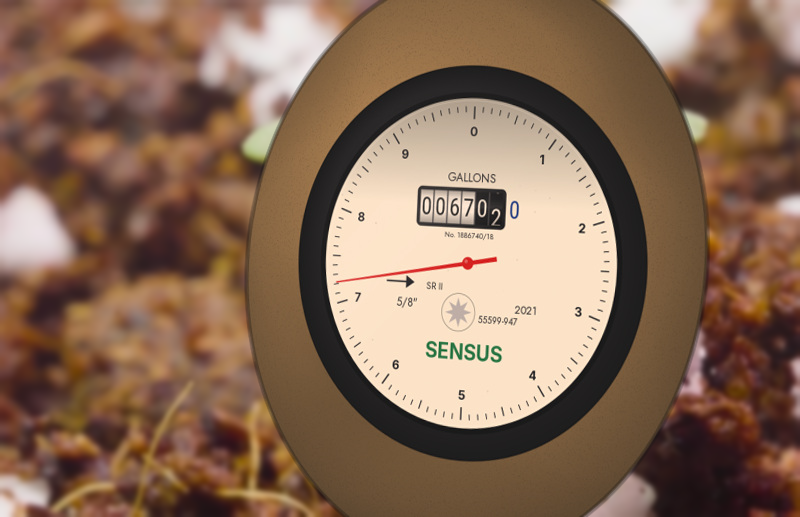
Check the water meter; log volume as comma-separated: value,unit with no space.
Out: 67017.2,gal
